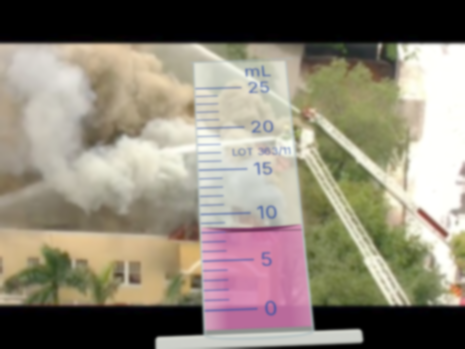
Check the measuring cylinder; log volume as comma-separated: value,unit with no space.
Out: 8,mL
